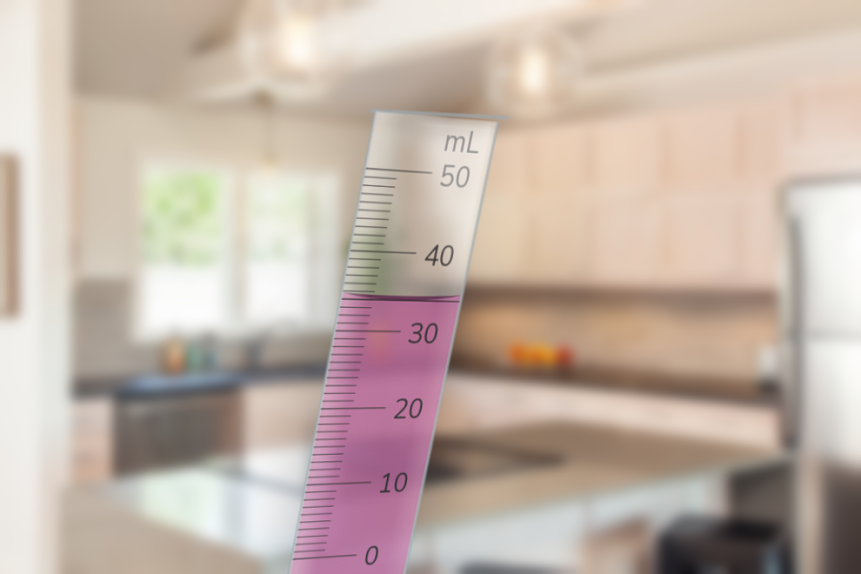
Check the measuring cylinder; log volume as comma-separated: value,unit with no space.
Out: 34,mL
